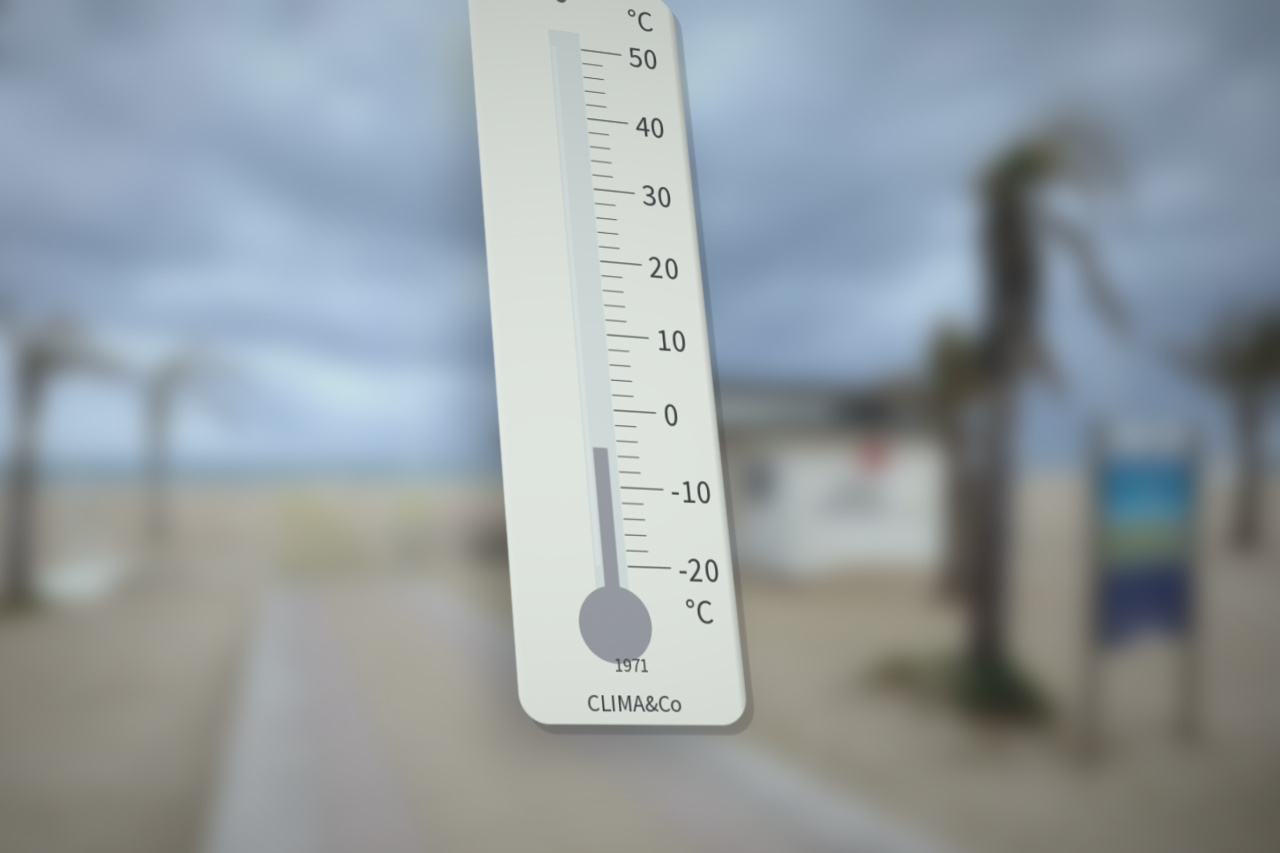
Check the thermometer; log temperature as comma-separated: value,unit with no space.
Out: -5,°C
